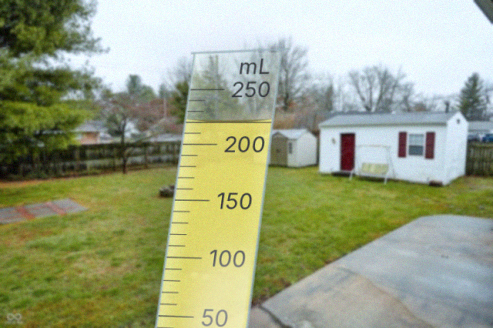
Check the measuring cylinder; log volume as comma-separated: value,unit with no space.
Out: 220,mL
